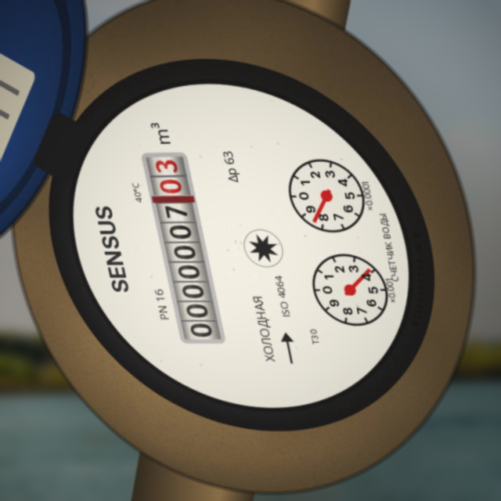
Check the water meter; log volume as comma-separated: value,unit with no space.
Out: 7.0338,m³
